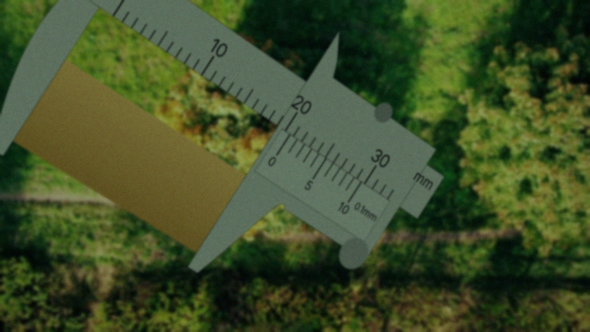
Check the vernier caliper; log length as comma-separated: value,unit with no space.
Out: 20.6,mm
